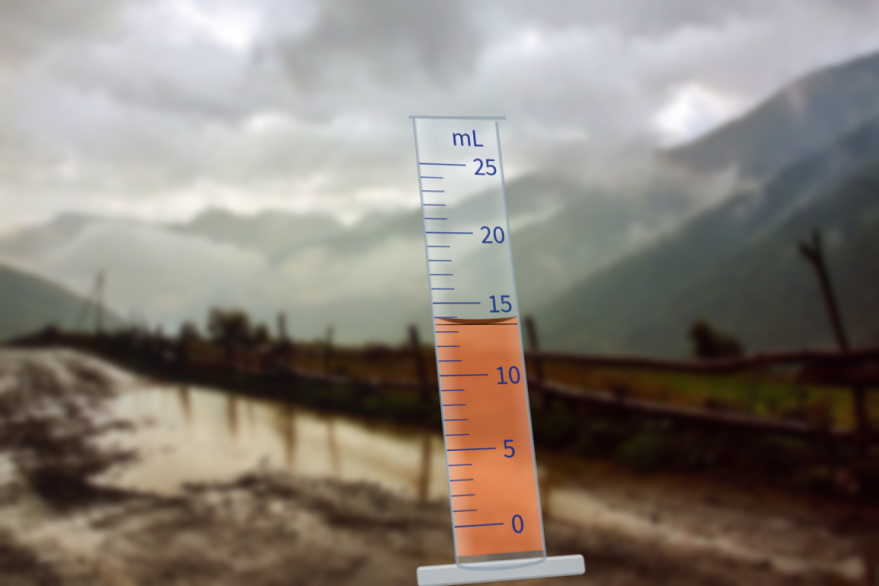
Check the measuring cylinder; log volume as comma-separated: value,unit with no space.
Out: 13.5,mL
